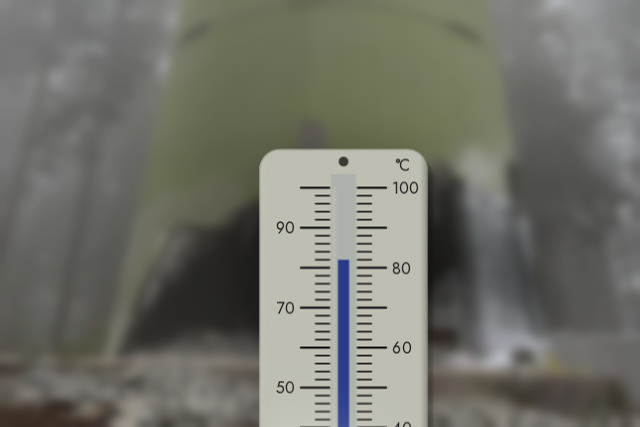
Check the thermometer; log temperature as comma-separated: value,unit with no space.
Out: 82,°C
